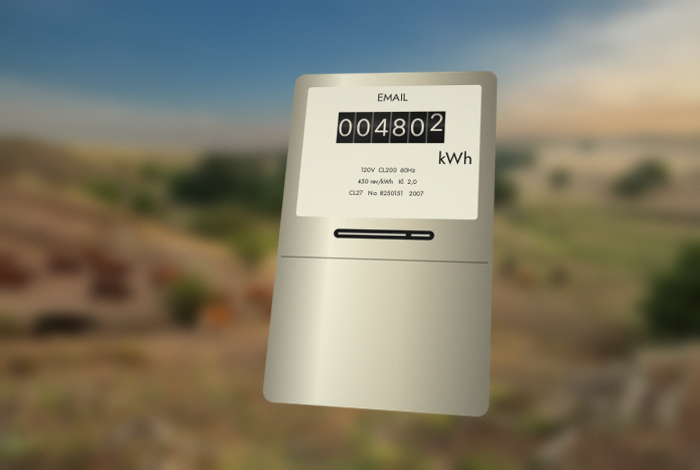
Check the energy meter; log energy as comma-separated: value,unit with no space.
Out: 4802,kWh
